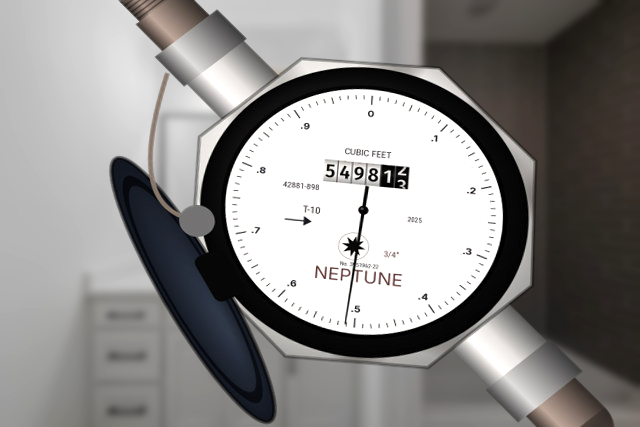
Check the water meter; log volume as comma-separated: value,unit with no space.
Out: 549812.51,ft³
